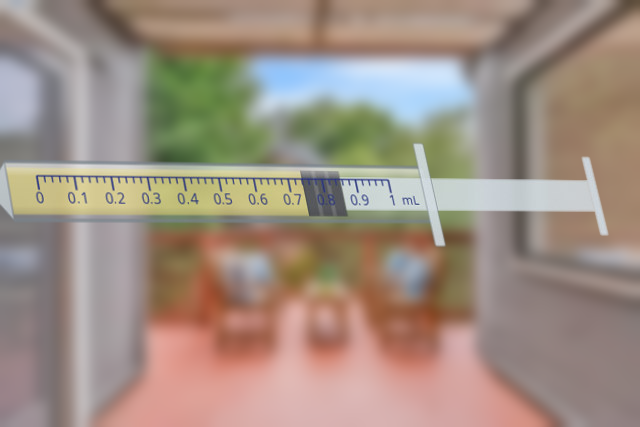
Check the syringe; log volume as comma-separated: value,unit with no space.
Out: 0.74,mL
